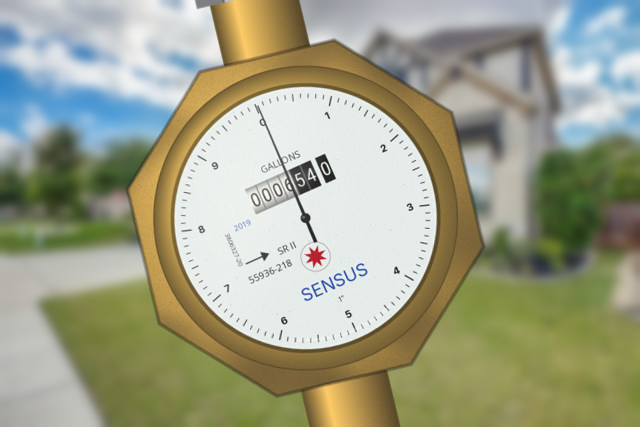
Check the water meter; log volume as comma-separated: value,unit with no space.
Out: 6540.0,gal
